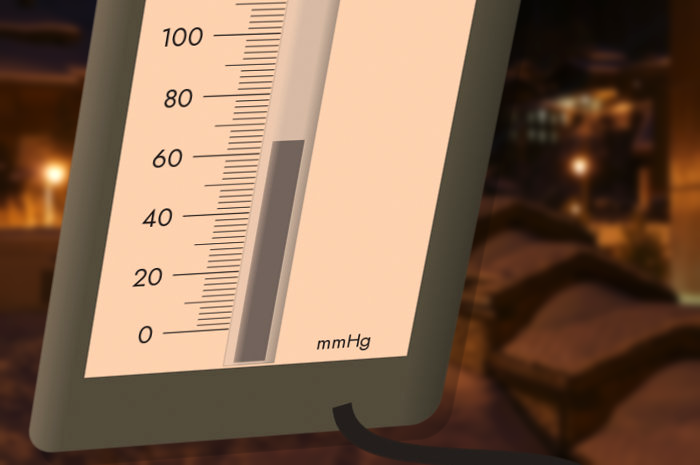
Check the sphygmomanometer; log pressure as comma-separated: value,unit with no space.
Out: 64,mmHg
